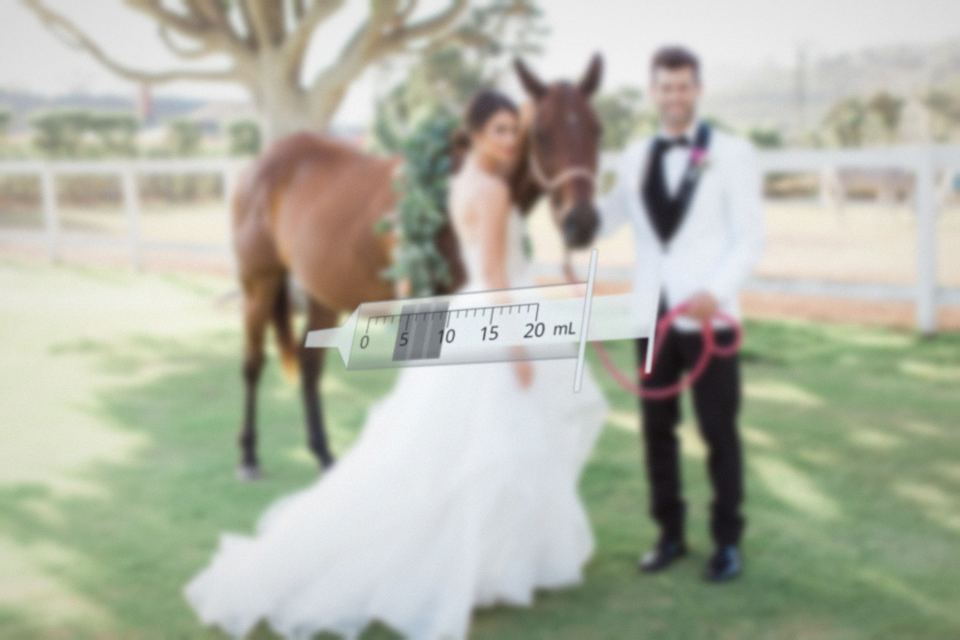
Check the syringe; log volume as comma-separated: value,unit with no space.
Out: 4,mL
